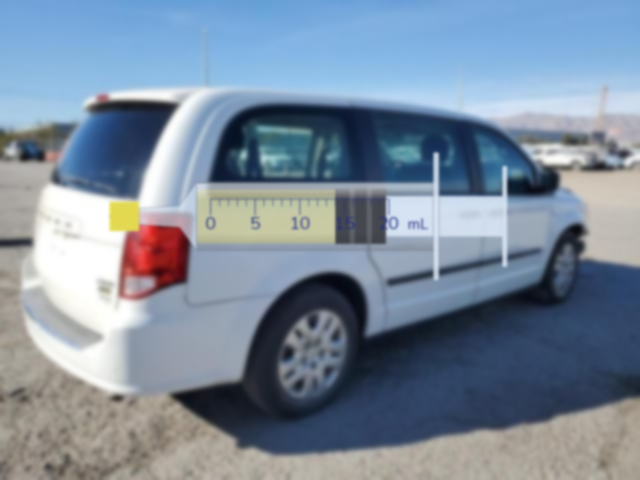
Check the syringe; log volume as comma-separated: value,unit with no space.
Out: 14,mL
